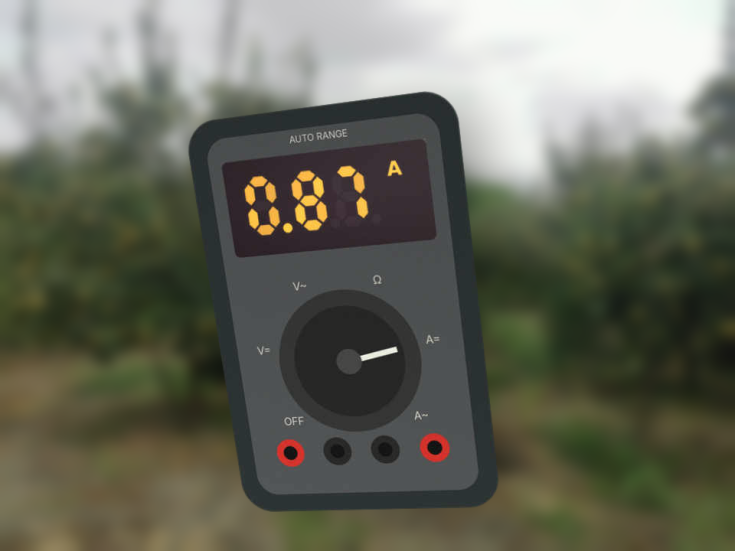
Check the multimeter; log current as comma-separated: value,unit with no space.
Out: 0.87,A
